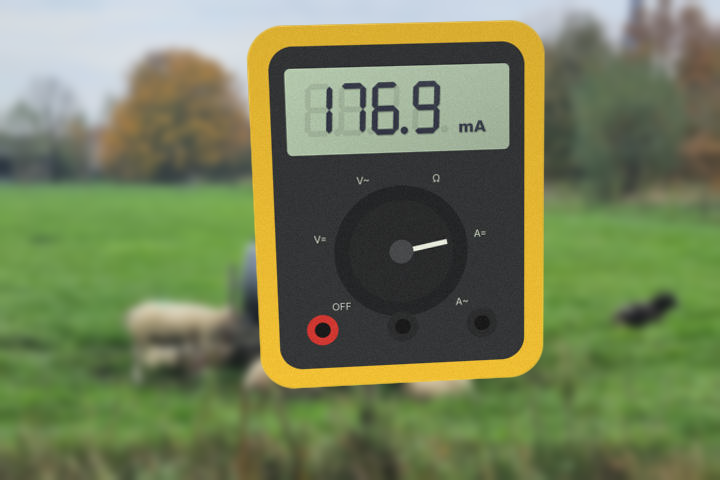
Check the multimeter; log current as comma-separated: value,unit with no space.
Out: 176.9,mA
